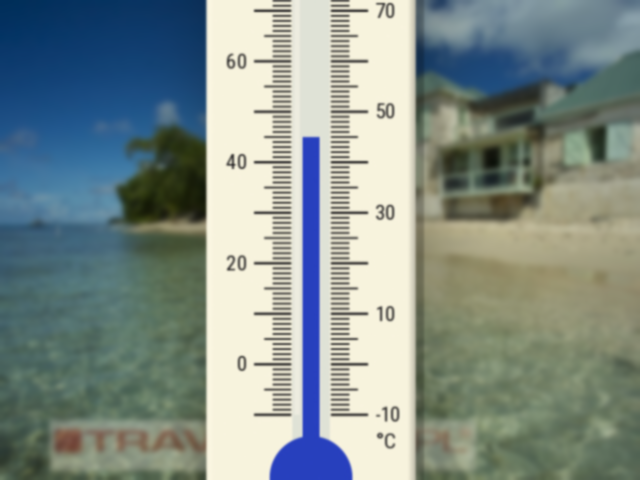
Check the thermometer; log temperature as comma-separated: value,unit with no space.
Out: 45,°C
